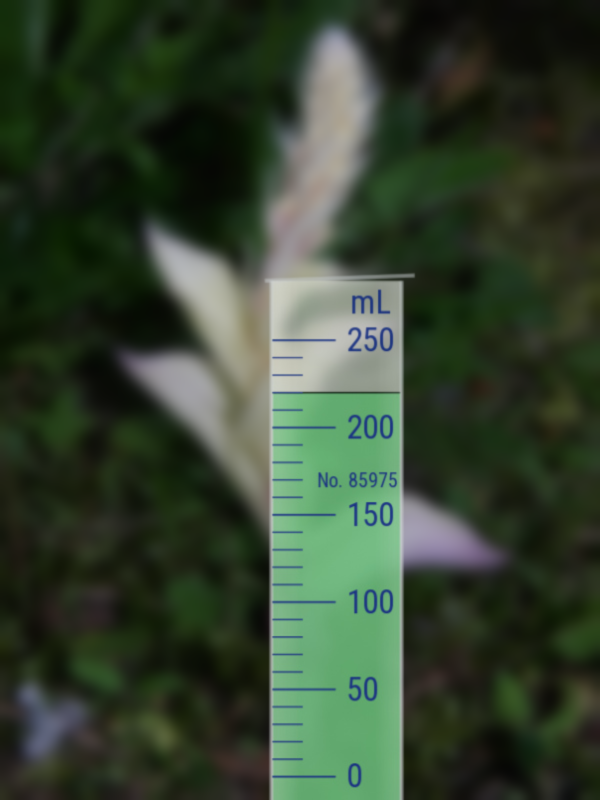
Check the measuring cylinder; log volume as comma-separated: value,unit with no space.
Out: 220,mL
